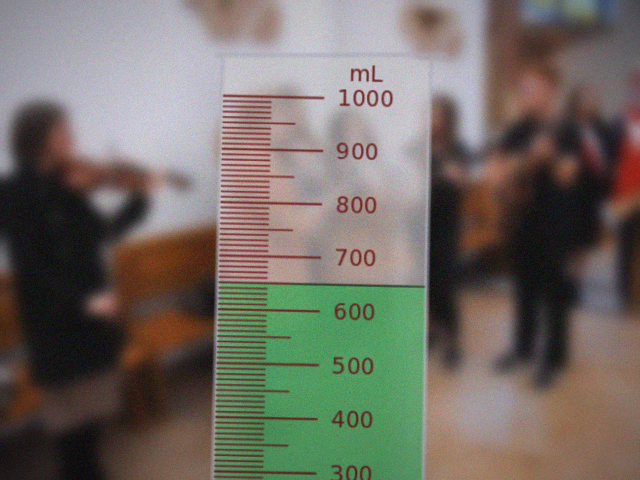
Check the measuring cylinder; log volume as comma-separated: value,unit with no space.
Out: 650,mL
